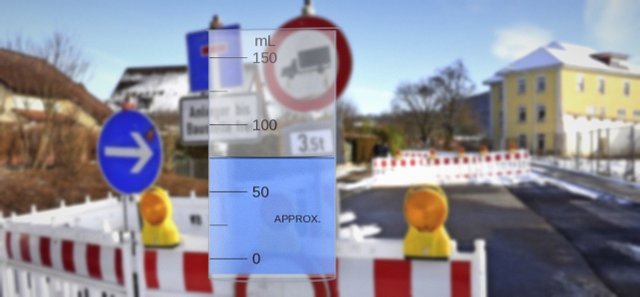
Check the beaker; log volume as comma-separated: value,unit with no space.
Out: 75,mL
